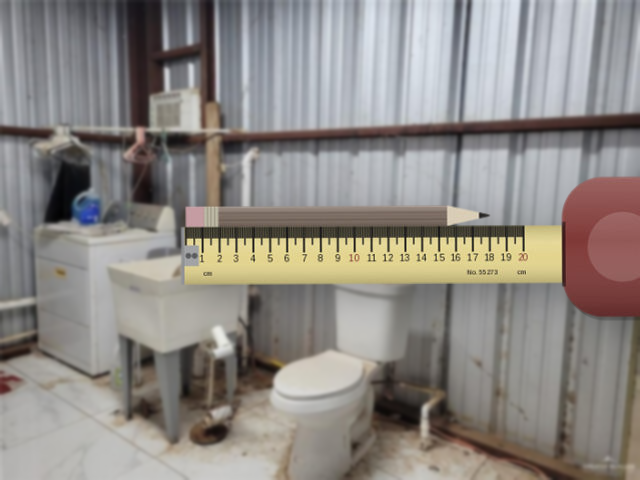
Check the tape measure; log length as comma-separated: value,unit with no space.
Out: 18,cm
